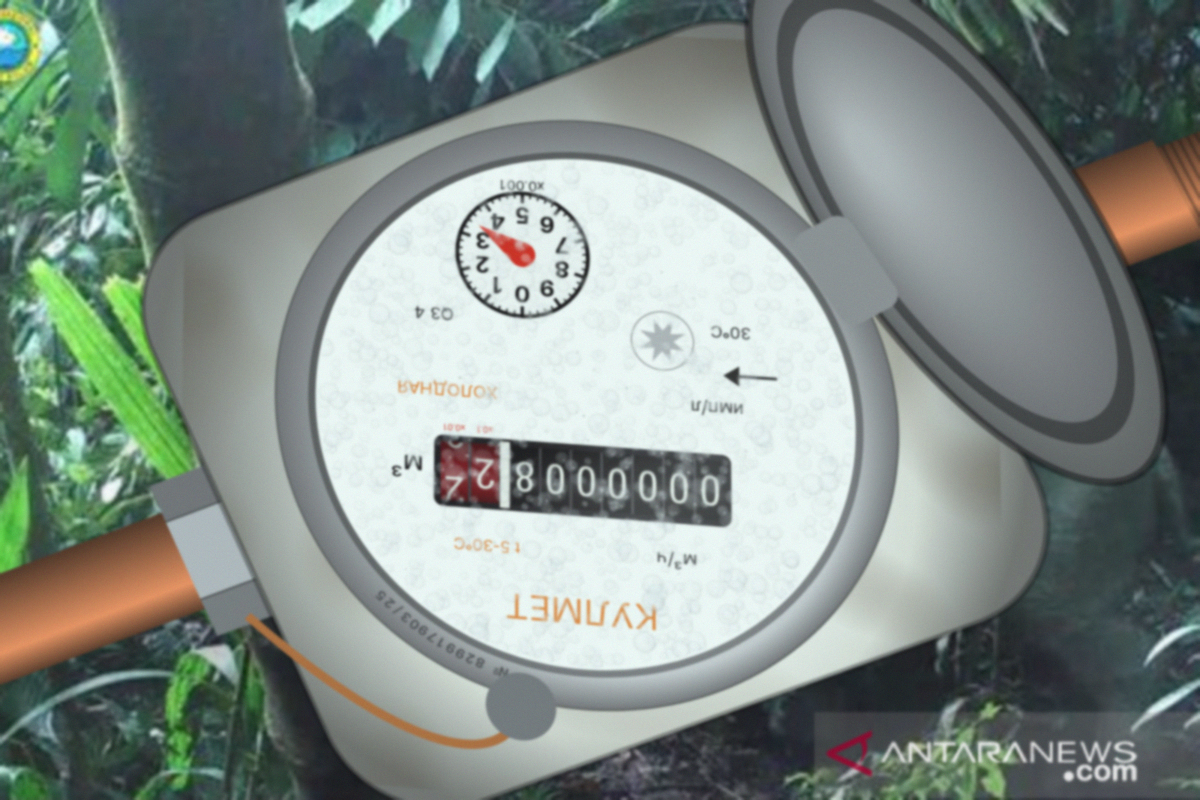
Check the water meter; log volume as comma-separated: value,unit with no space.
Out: 8.223,m³
